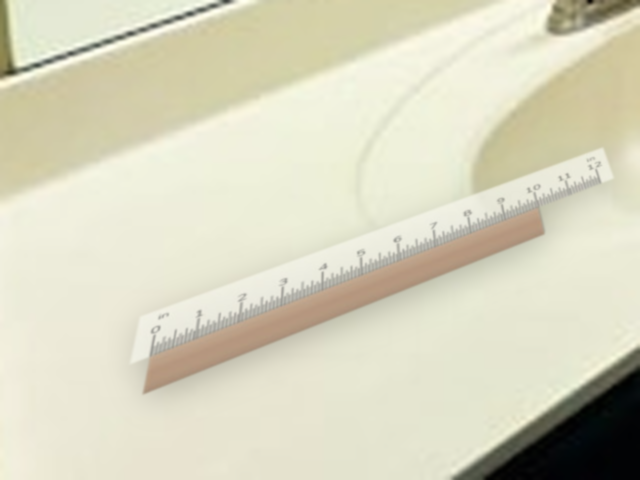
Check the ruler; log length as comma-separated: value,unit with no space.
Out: 10,in
